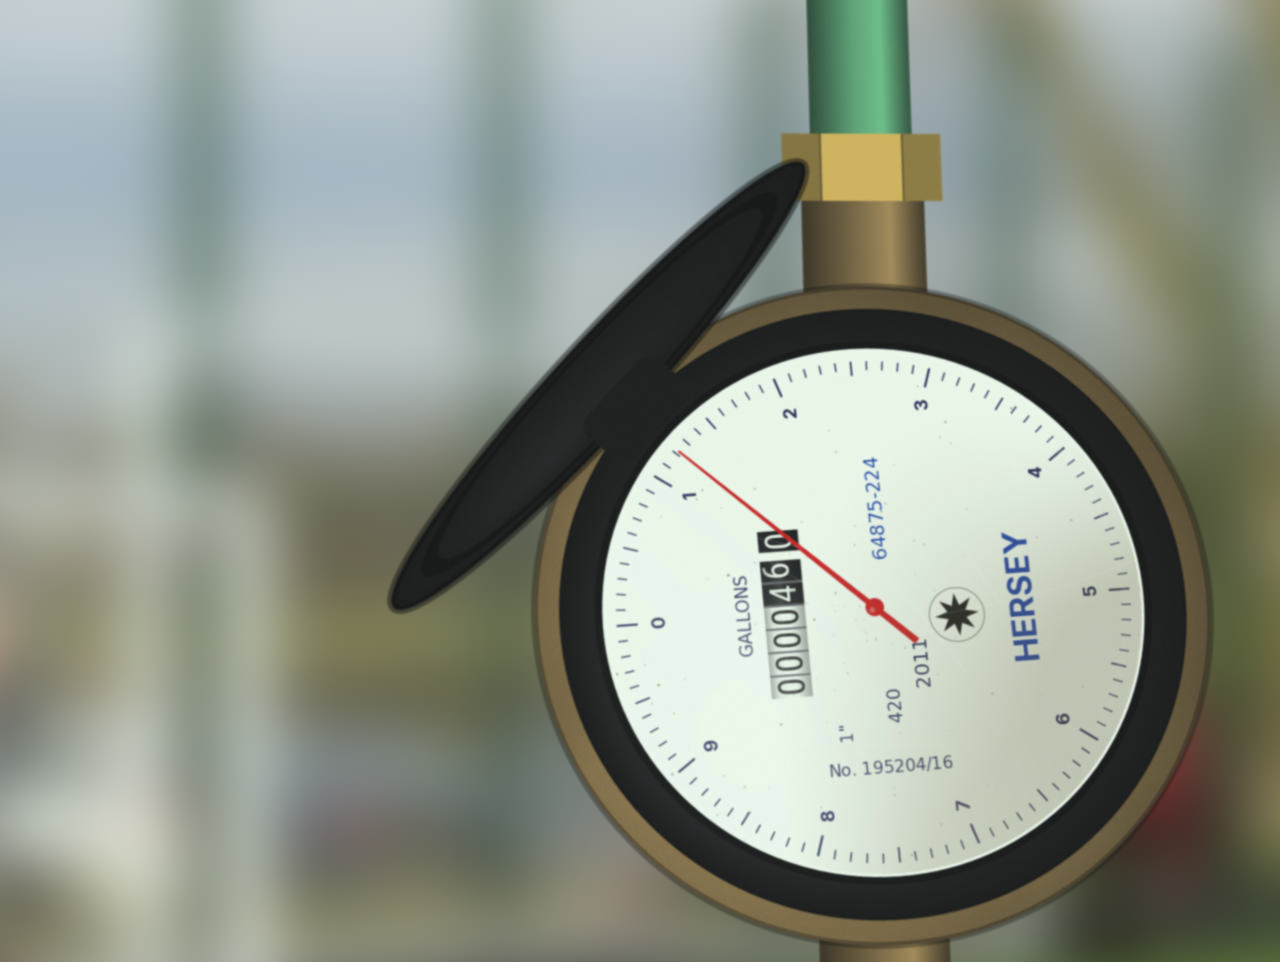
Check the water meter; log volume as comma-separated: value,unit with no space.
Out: 461.2,gal
